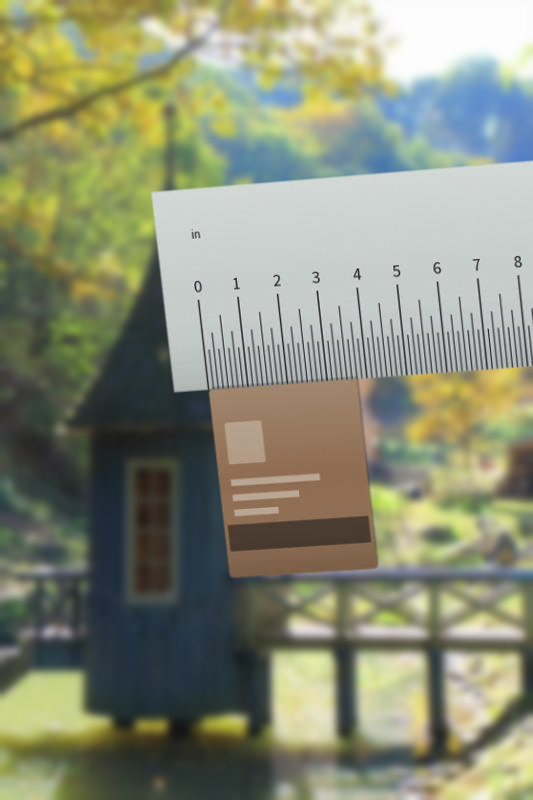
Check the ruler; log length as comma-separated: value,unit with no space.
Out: 3.75,in
